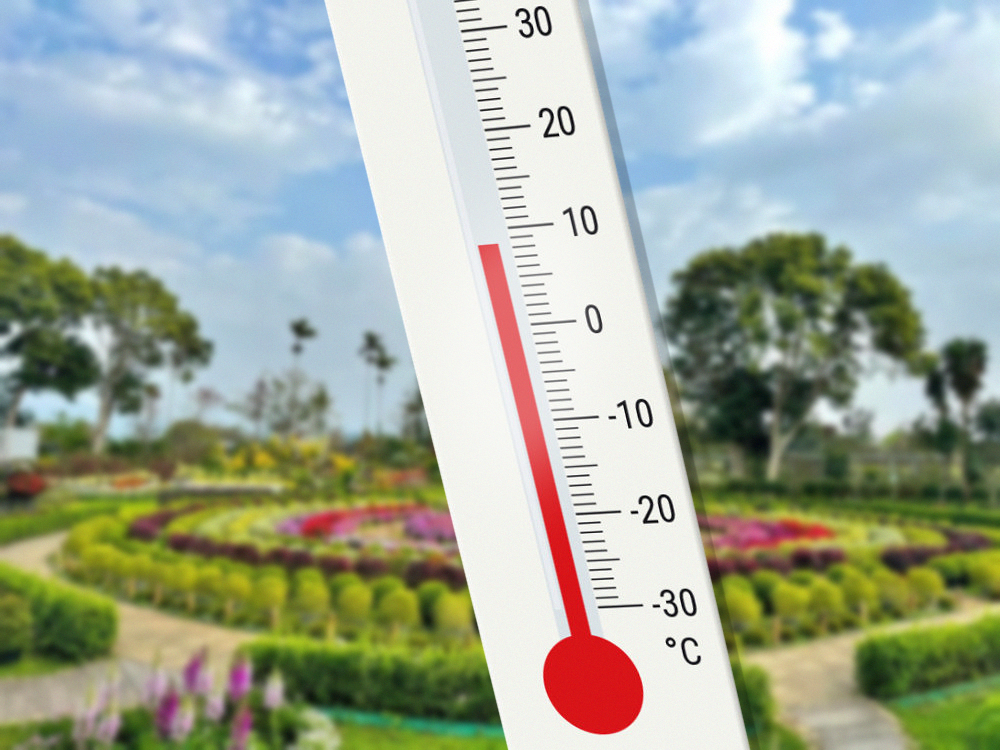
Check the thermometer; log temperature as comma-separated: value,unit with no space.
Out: 8.5,°C
